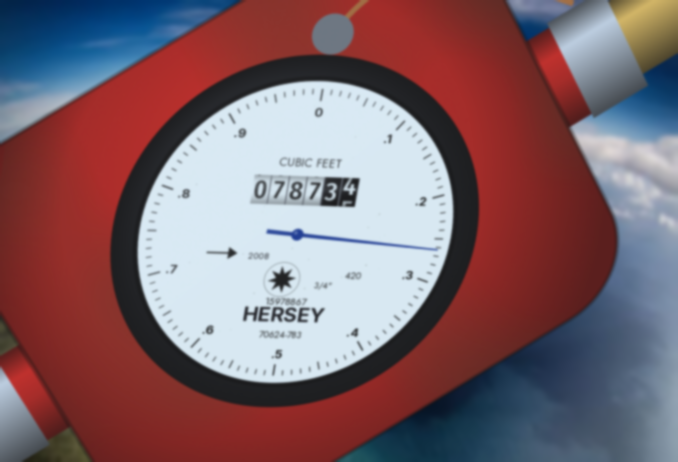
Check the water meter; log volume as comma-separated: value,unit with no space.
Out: 78734.26,ft³
